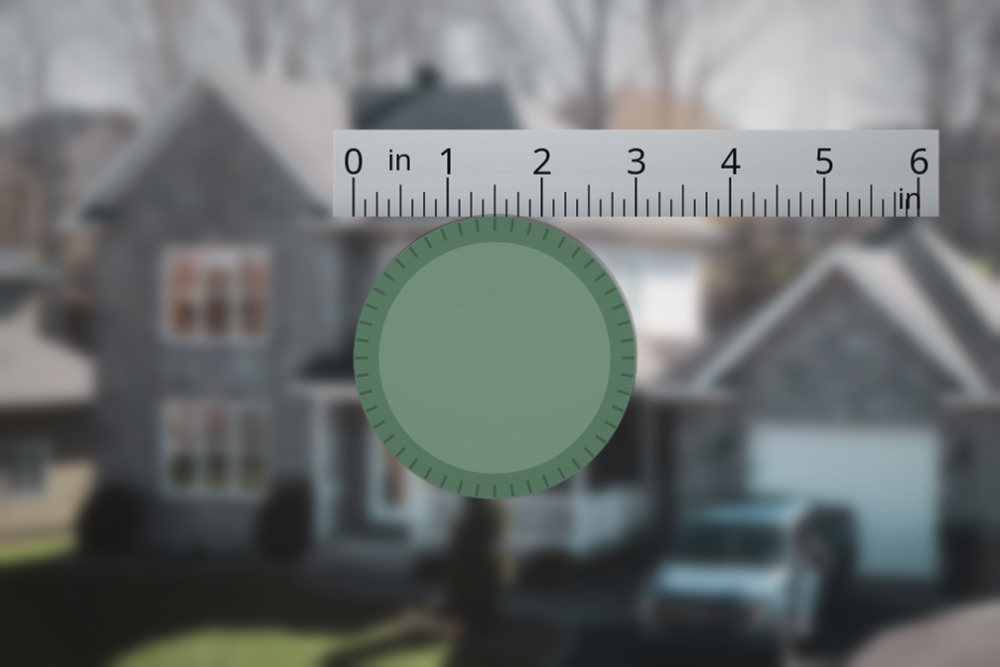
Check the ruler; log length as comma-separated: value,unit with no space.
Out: 3,in
